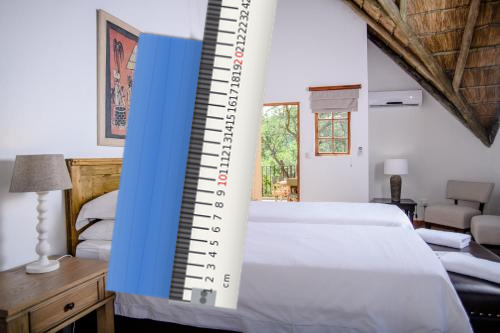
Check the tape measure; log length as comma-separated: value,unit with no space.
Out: 21,cm
